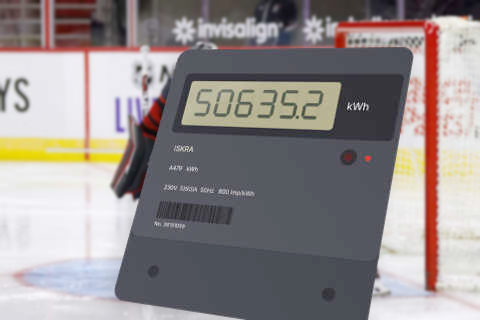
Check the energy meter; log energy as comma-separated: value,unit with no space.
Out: 50635.2,kWh
